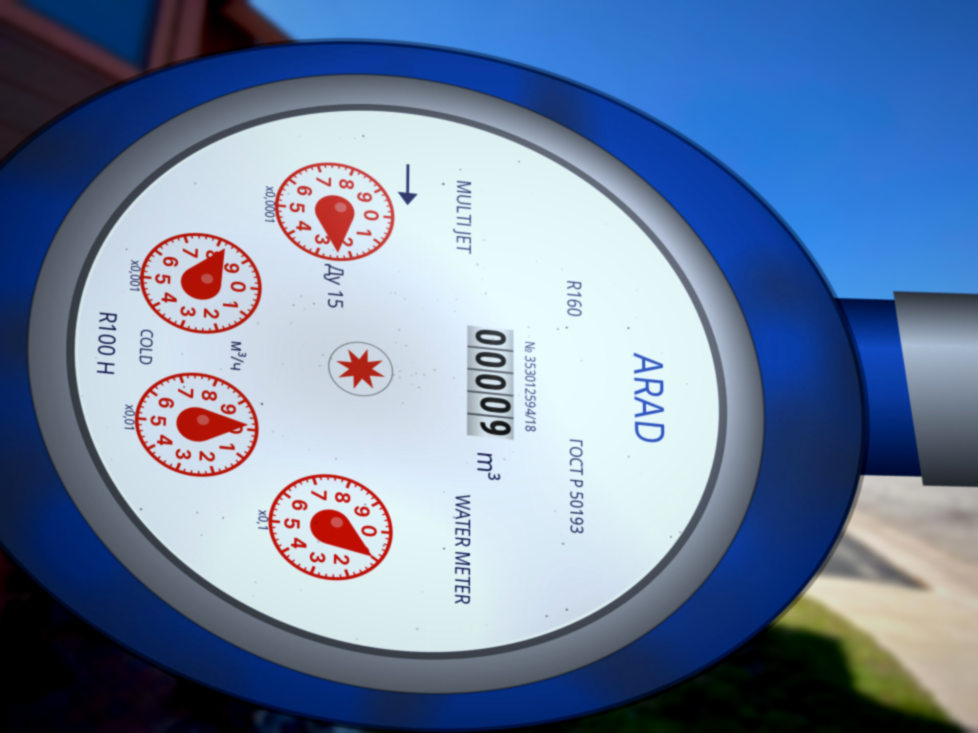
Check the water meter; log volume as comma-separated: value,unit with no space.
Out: 9.0982,m³
